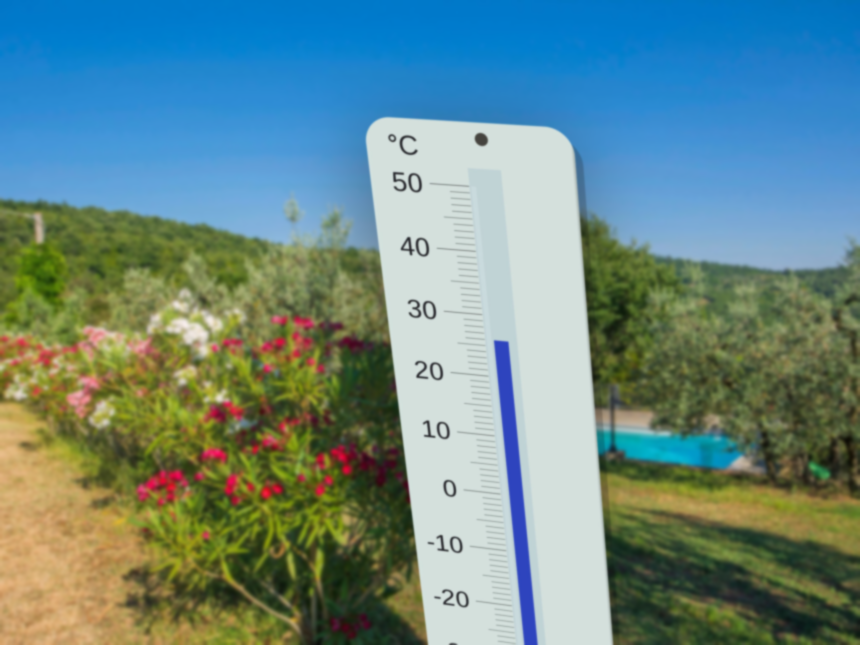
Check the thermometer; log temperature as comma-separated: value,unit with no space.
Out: 26,°C
